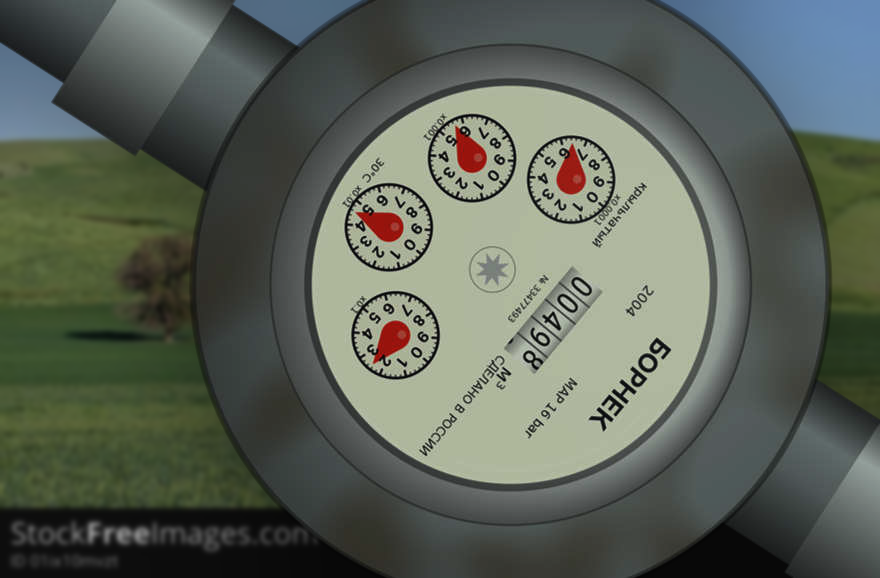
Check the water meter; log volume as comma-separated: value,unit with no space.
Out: 498.2456,m³
